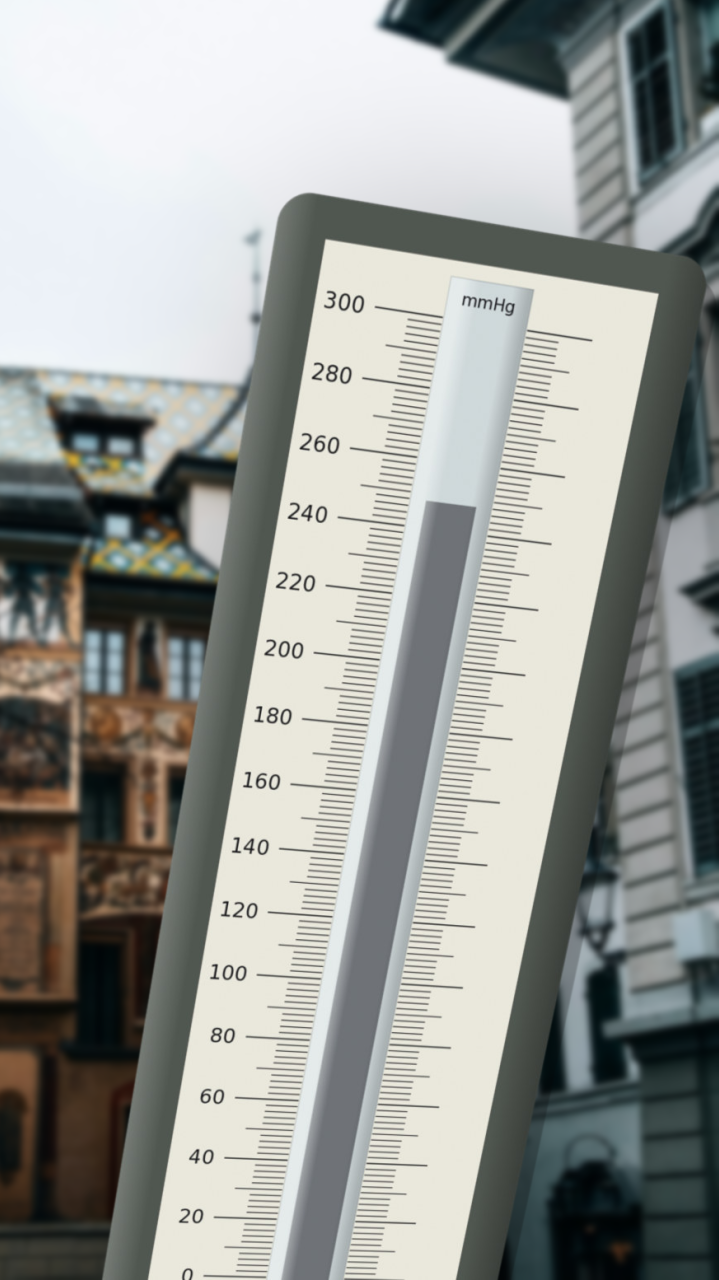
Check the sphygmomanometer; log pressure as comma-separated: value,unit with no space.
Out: 248,mmHg
